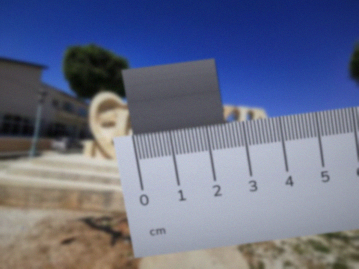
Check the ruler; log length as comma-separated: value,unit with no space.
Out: 2.5,cm
